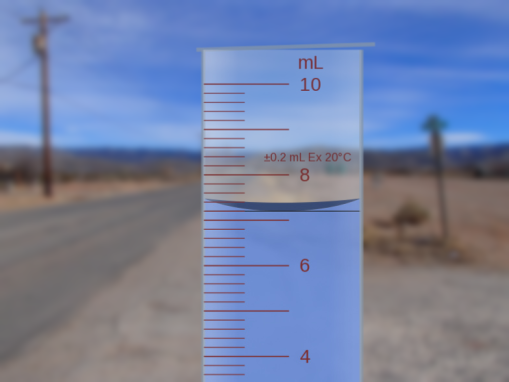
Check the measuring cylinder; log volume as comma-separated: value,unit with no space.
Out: 7.2,mL
